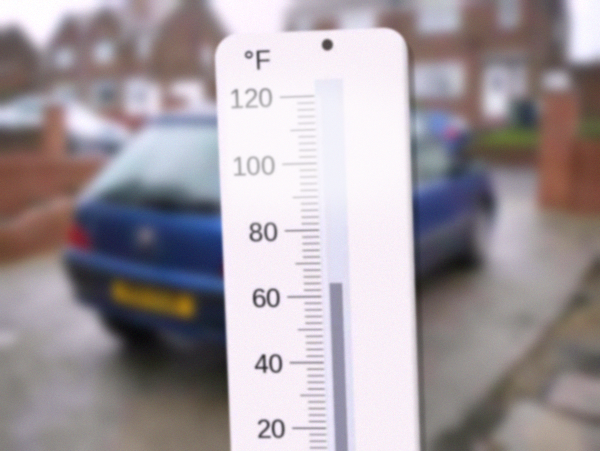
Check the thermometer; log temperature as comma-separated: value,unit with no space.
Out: 64,°F
